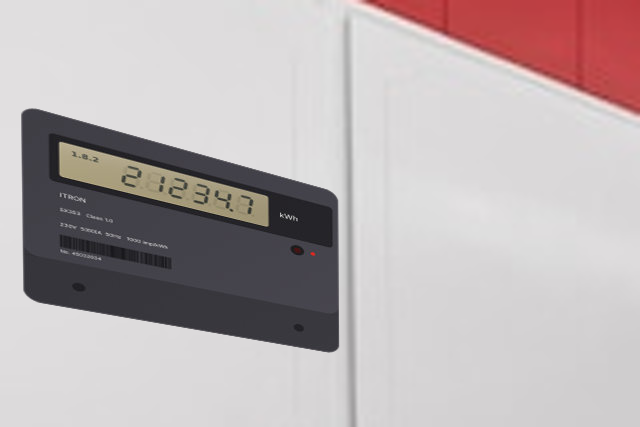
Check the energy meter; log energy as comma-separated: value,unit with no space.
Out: 21234.7,kWh
